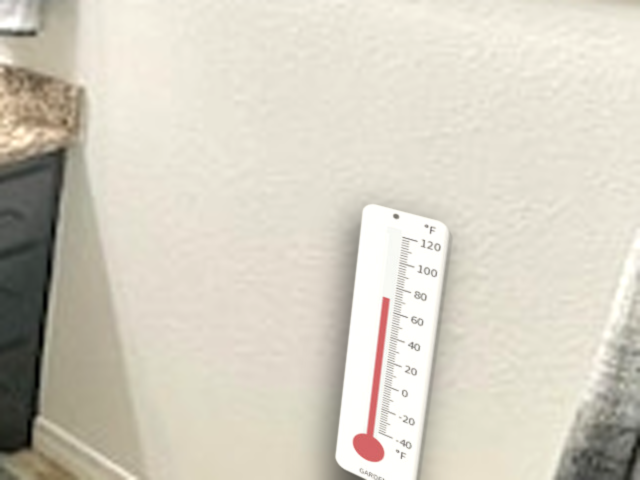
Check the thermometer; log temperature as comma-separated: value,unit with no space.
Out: 70,°F
